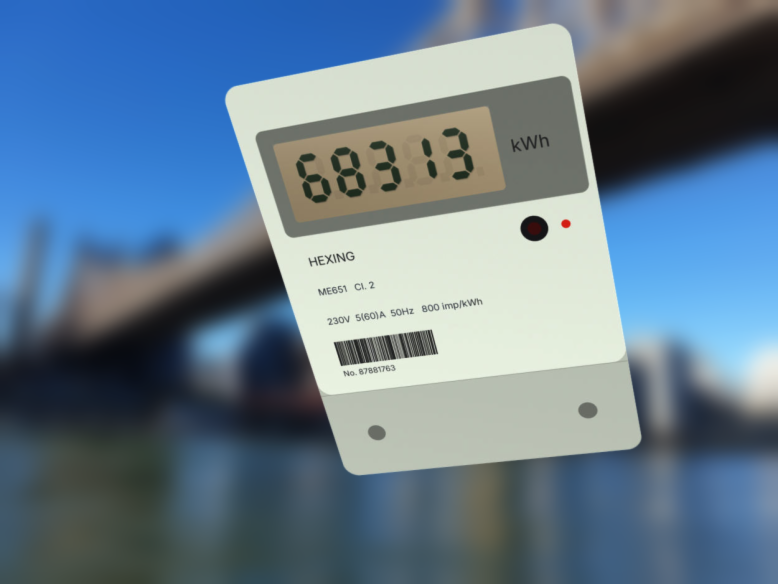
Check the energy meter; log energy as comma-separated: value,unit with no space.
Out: 68313,kWh
